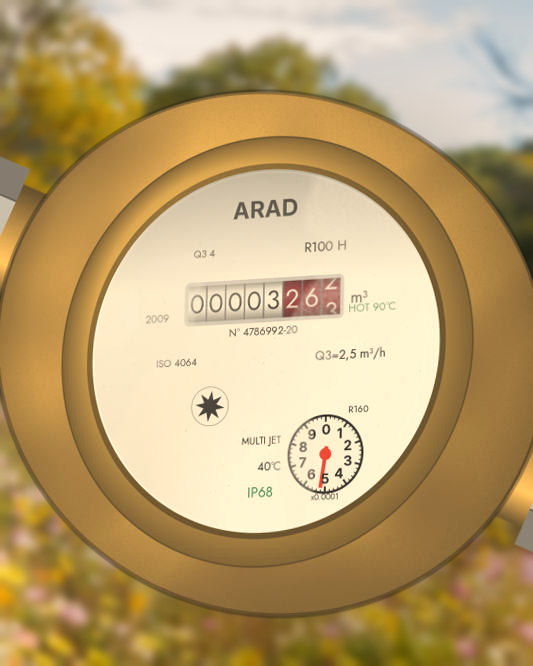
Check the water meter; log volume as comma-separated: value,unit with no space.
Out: 3.2625,m³
